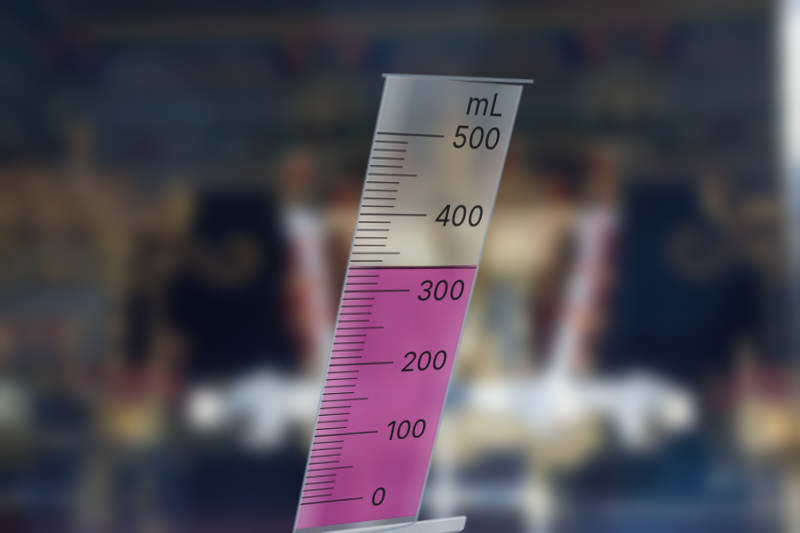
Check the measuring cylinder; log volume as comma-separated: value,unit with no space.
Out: 330,mL
